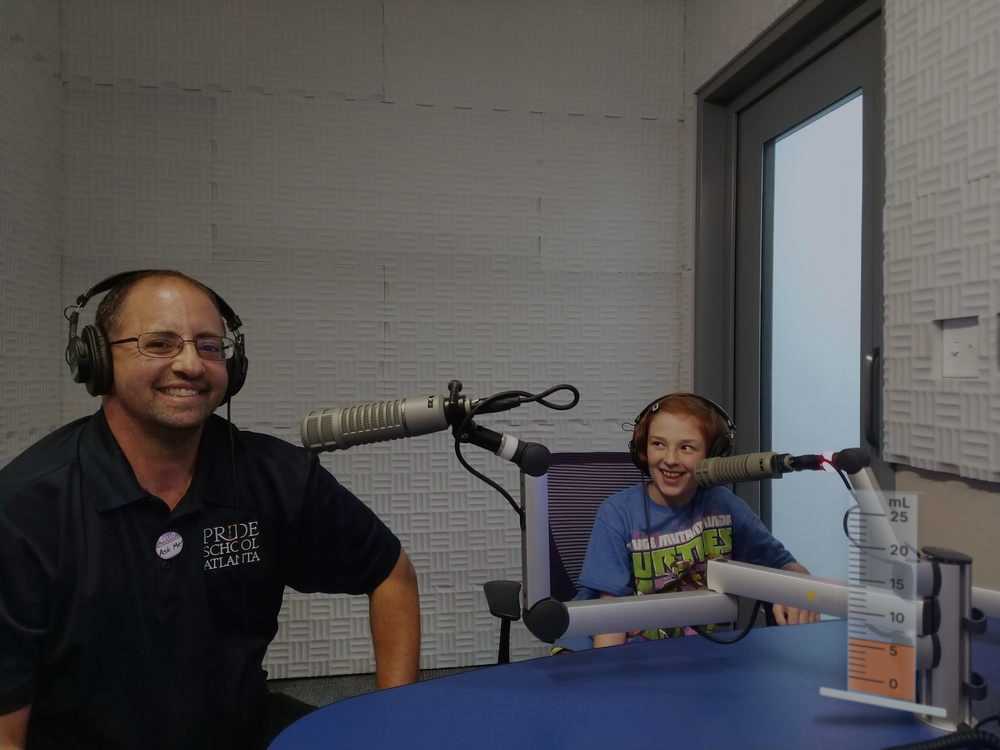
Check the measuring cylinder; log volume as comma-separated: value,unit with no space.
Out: 6,mL
